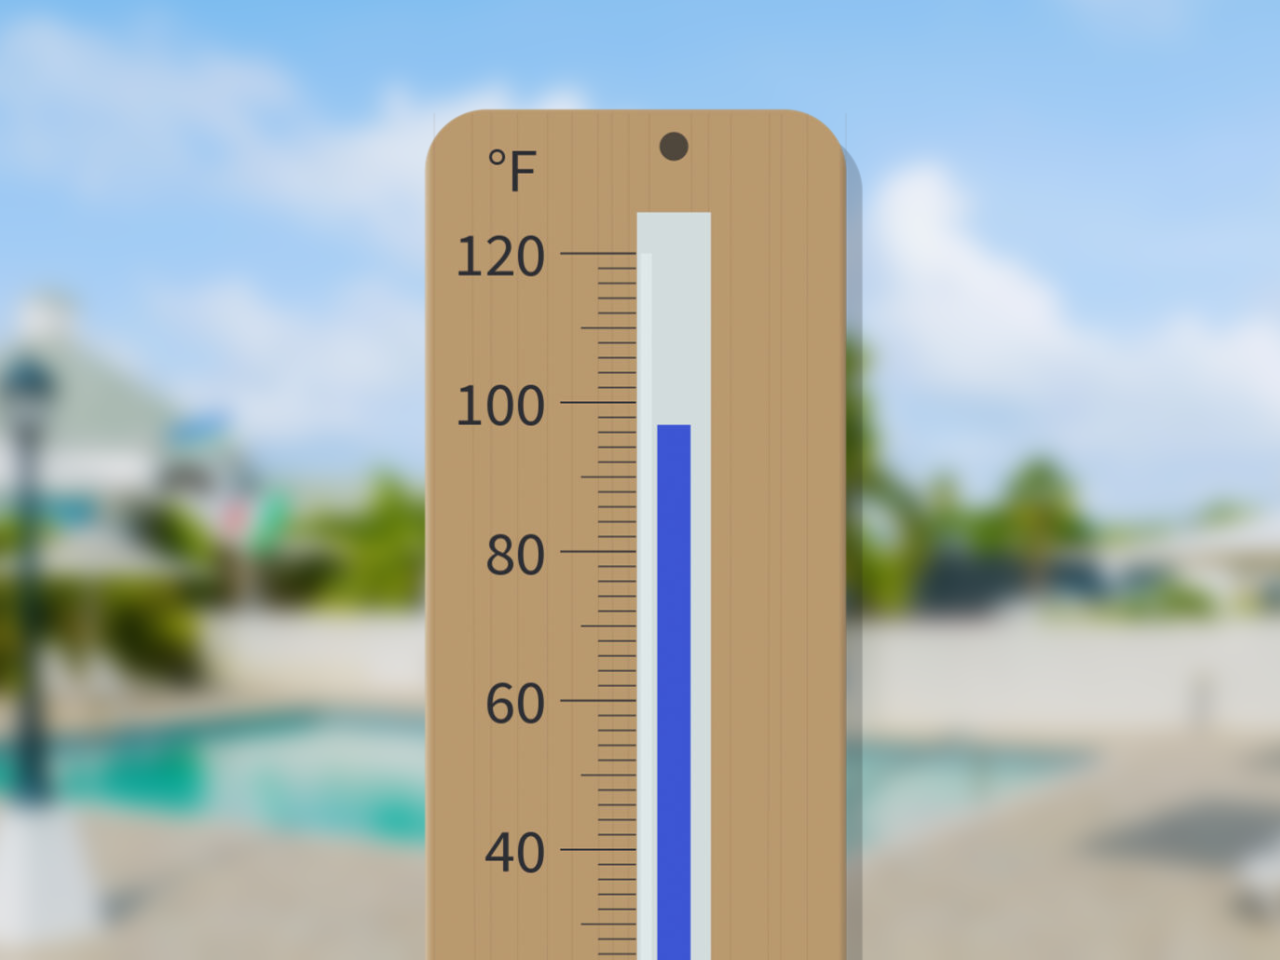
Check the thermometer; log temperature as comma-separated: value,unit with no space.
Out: 97,°F
